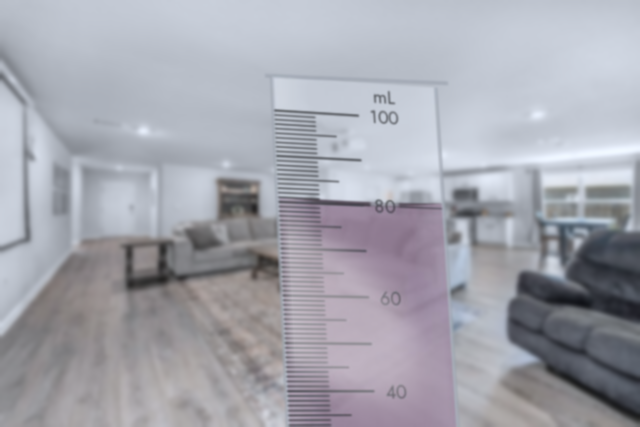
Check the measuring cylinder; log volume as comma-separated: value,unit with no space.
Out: 80,mL
